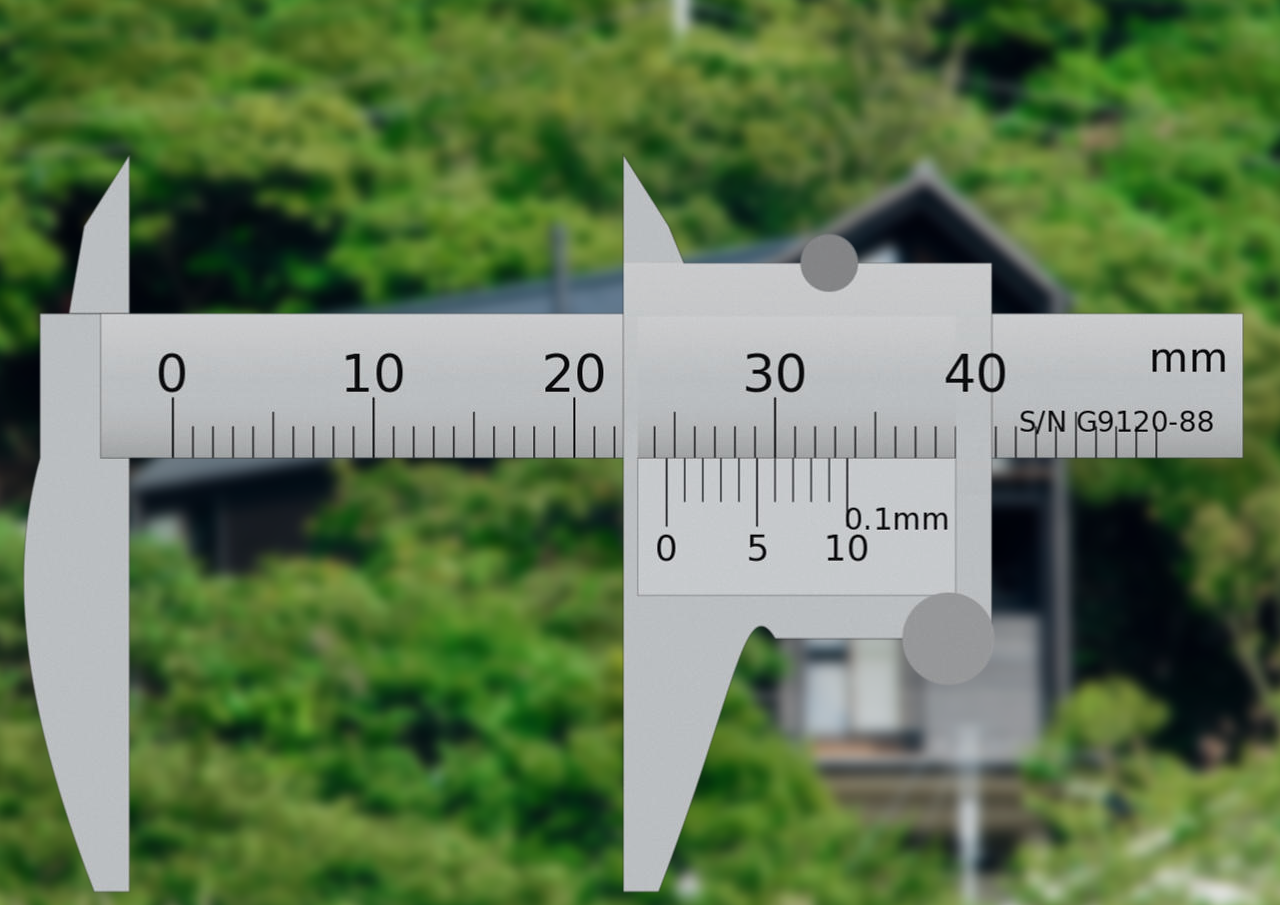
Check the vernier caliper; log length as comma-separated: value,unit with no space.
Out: 24.6,mm
